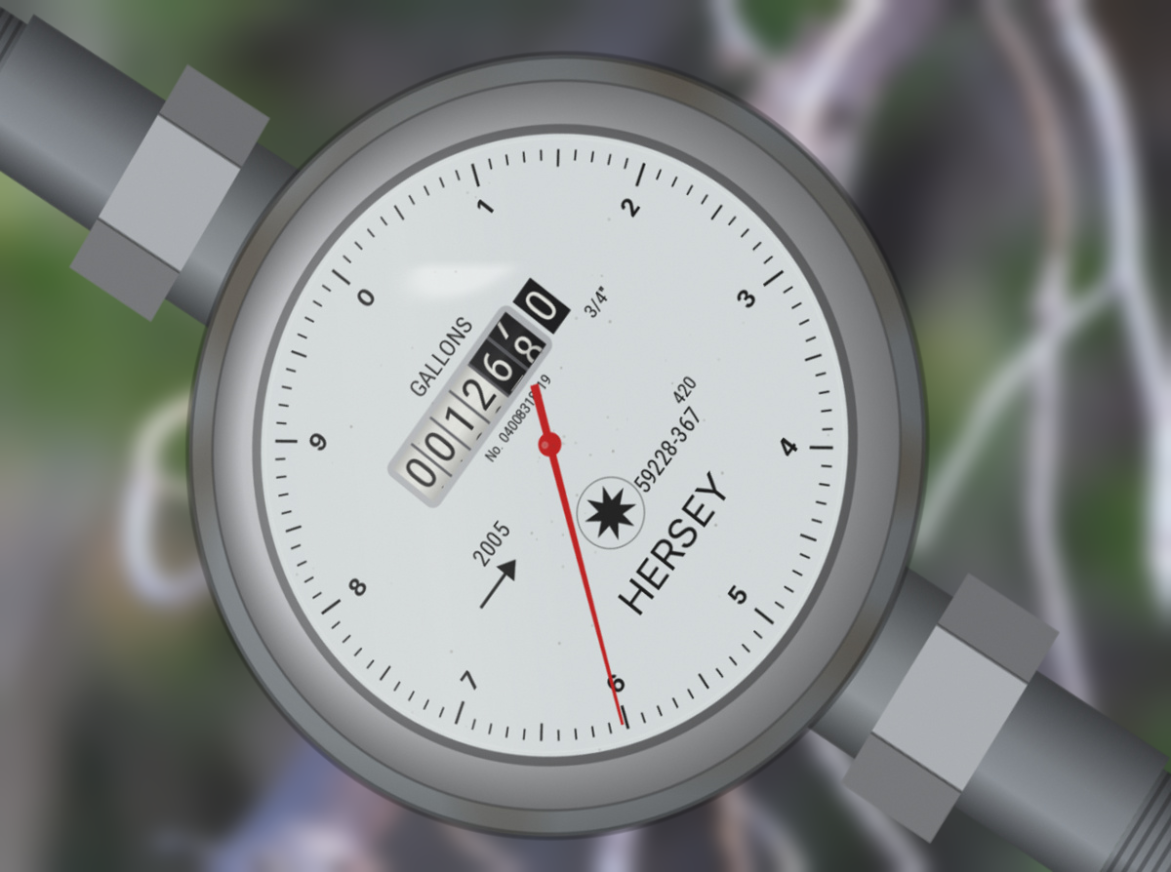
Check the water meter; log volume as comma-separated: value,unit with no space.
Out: 12676.0,gal
